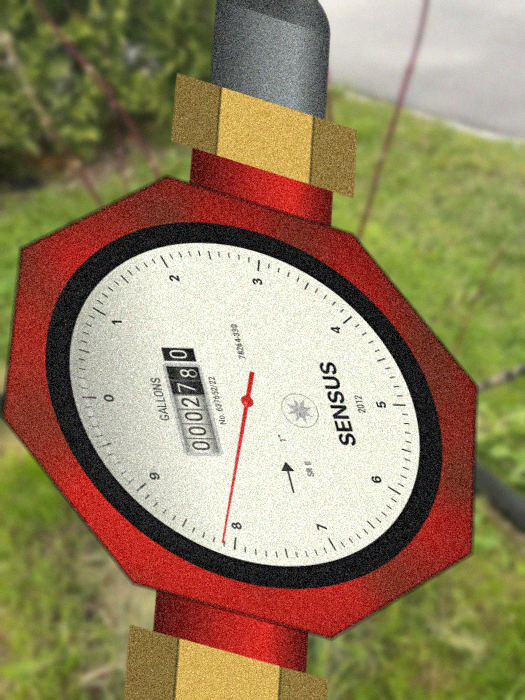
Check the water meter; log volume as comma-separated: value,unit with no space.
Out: 2778.1,gal
